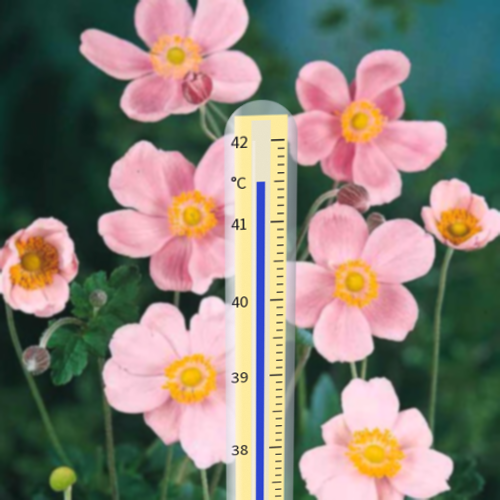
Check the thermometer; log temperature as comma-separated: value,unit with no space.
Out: 41.5,°C
